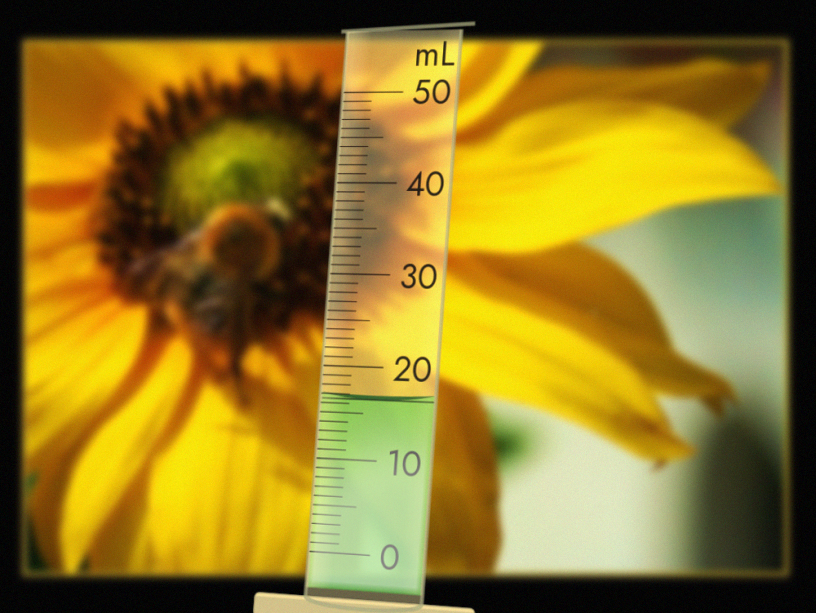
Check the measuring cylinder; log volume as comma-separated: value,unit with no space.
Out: 16.5,mL
